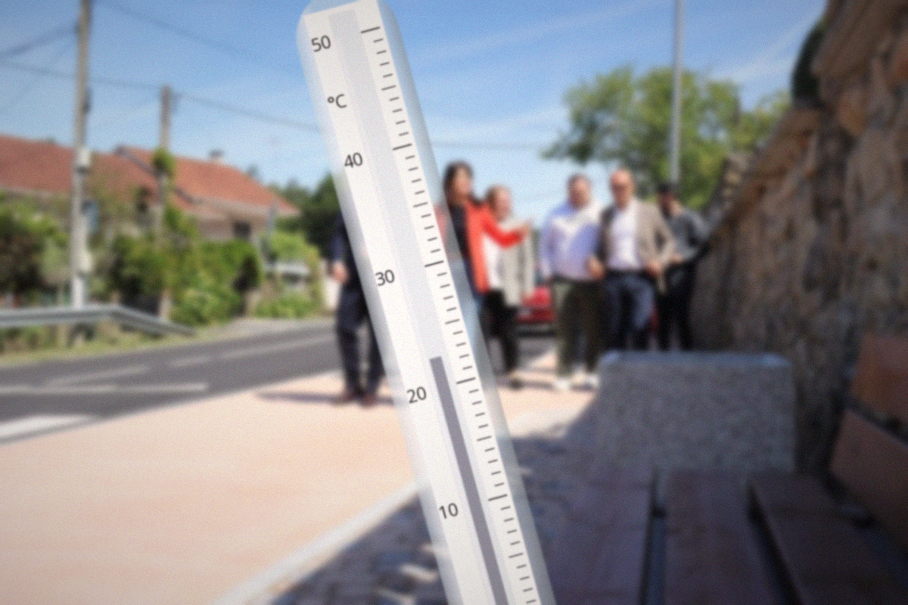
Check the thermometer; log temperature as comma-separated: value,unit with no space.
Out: 22.5,°C
